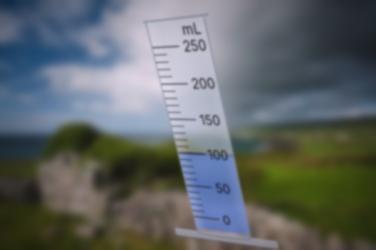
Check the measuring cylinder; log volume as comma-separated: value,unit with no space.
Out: 100,mL
